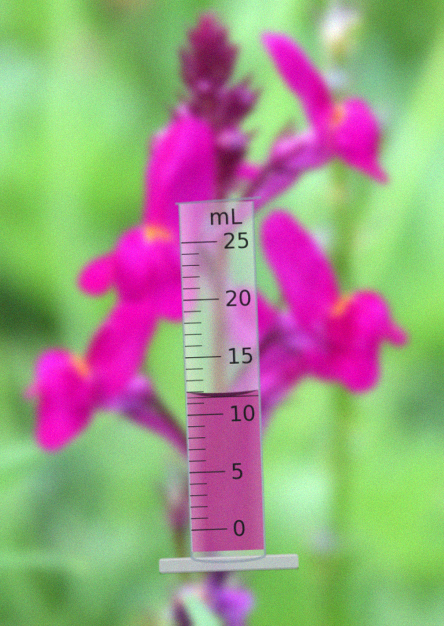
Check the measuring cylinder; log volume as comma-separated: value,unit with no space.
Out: 11.5,mL
